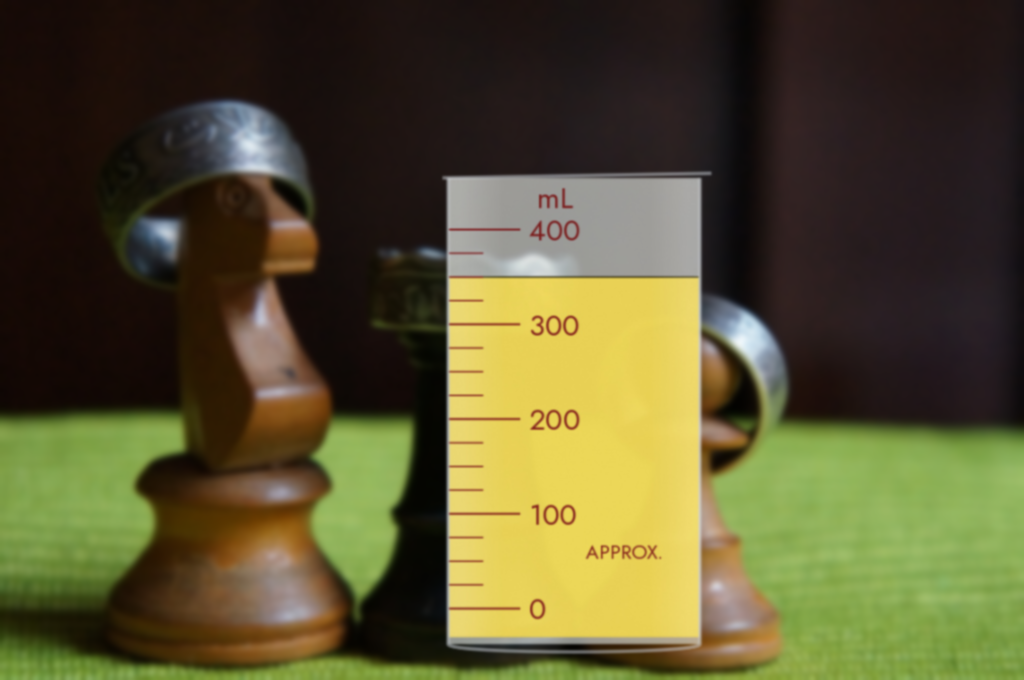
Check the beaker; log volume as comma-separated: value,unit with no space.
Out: 350,mL
